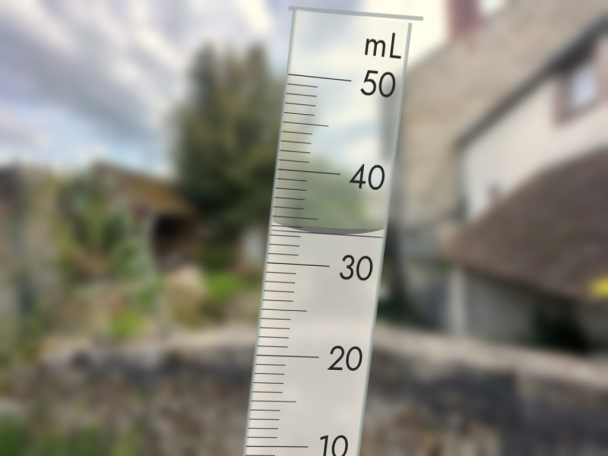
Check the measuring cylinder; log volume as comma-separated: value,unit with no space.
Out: 33.5,mL
